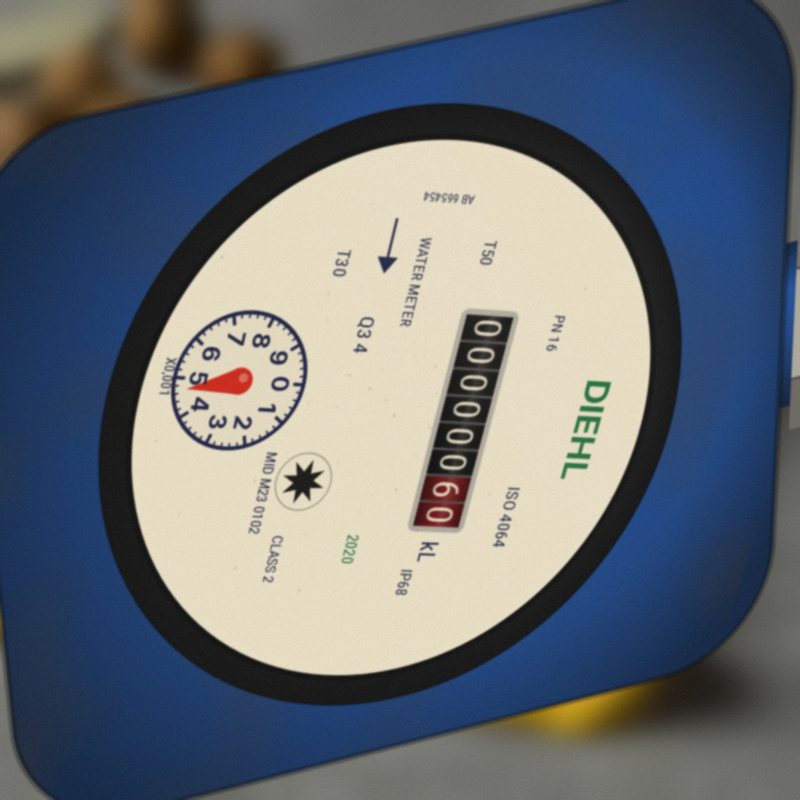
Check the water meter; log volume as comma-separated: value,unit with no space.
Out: 0.604,kL
